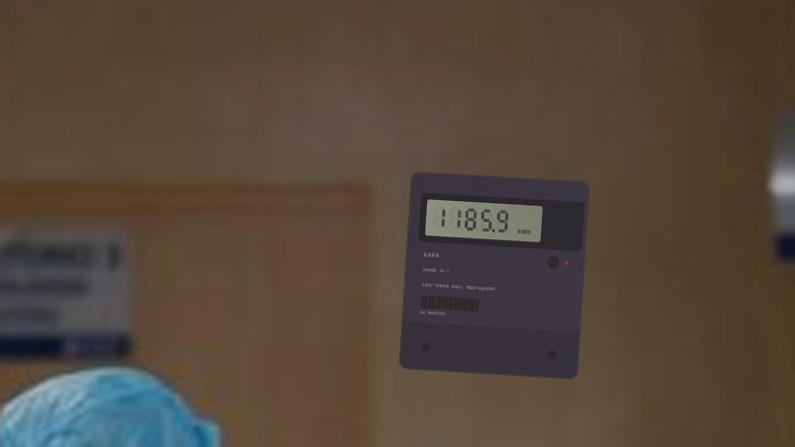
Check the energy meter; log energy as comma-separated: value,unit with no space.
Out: 1185.9,kWh
